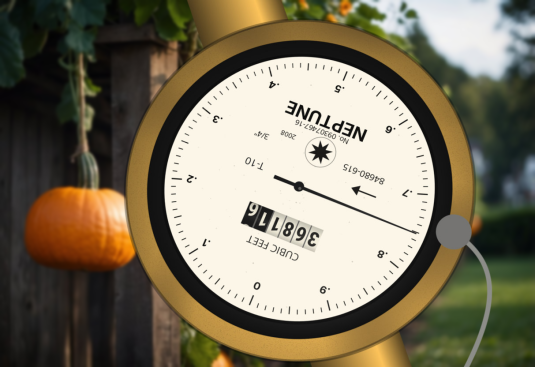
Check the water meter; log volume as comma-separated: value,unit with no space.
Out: 368115.75,ft³
